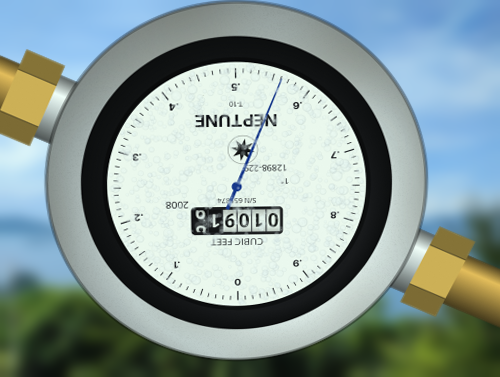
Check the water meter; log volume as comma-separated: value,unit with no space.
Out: 10918.56,ft³
